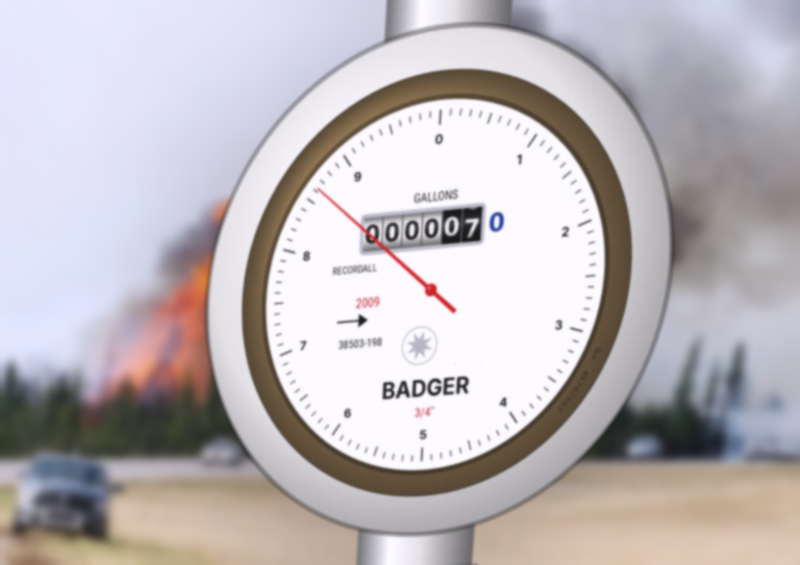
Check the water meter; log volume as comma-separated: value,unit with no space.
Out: 68.6,gal
